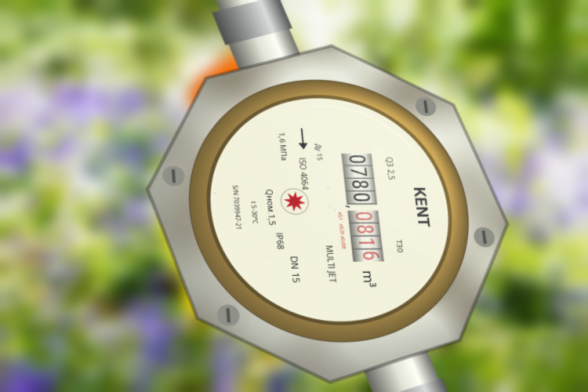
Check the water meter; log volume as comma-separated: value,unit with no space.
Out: 780.0816,m³
